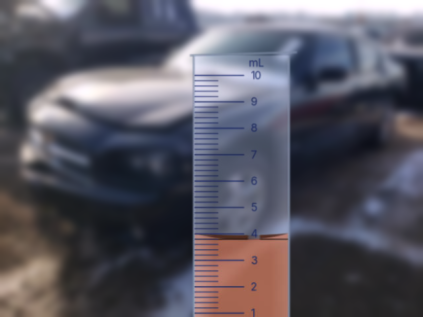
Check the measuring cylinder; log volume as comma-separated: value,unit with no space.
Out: 3.8,mL
